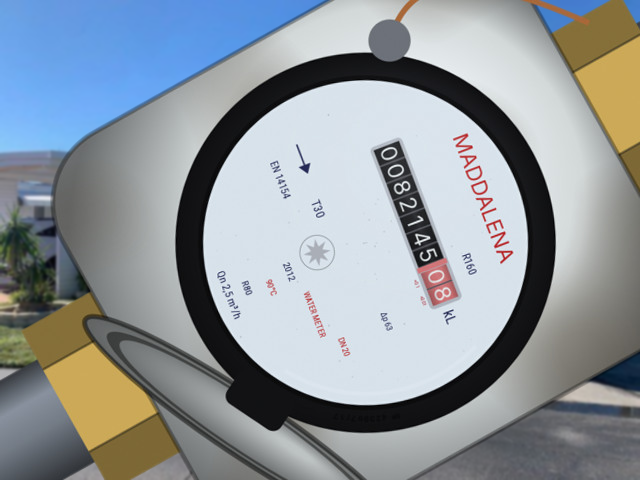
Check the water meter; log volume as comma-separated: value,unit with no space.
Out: 82145.08,kL
